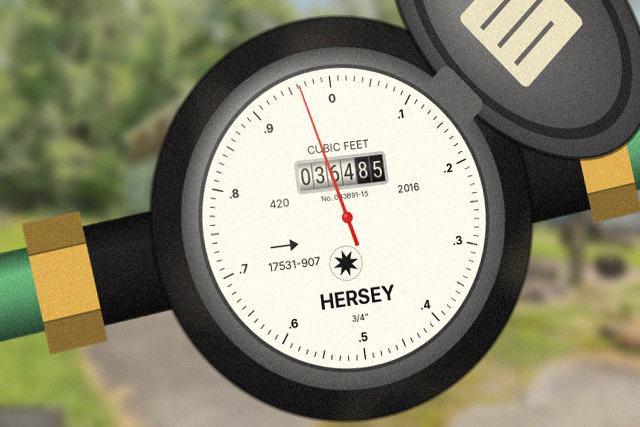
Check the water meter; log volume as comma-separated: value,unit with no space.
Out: 36484.96,ft³
